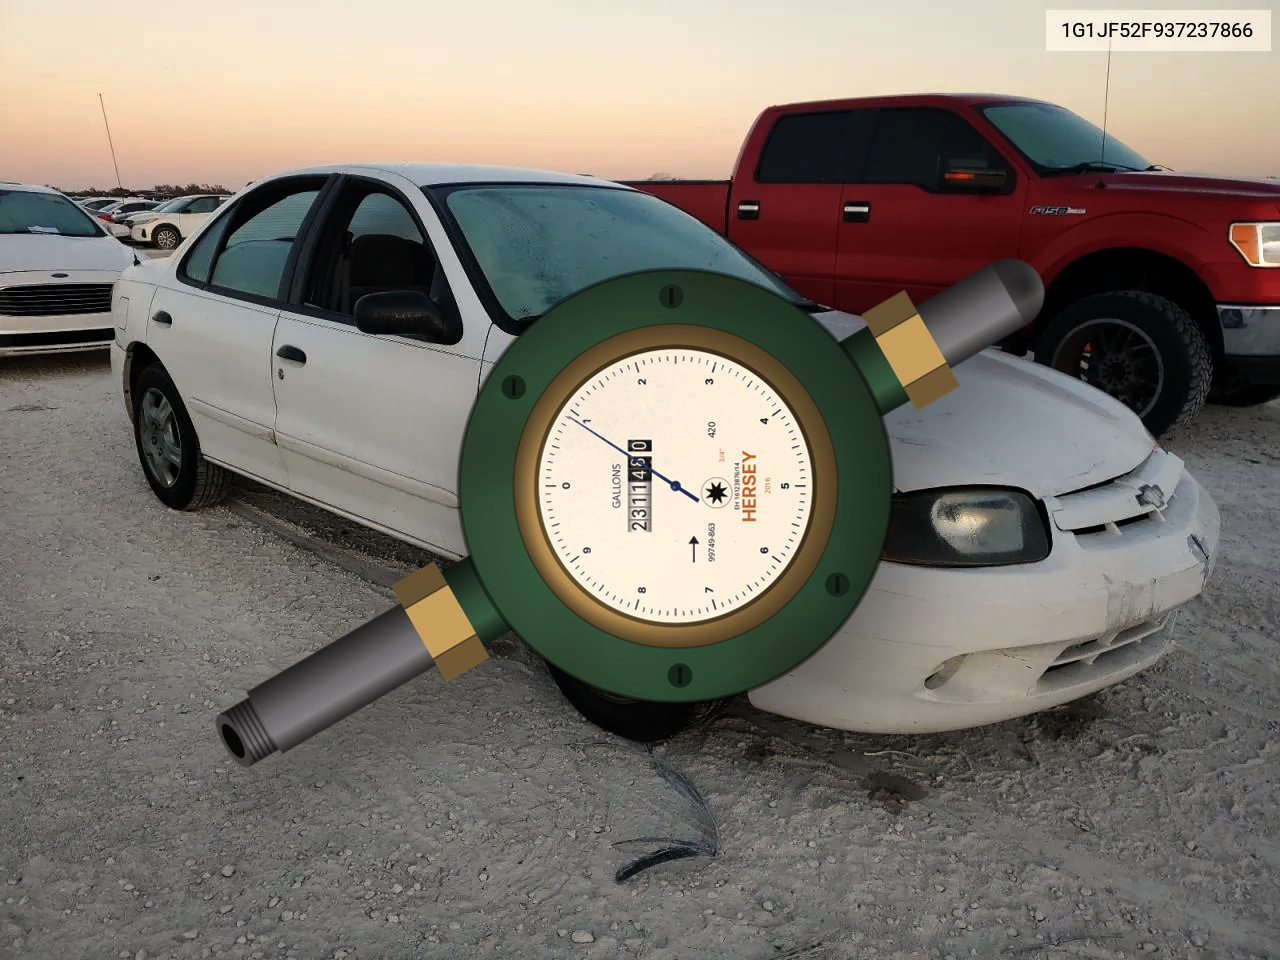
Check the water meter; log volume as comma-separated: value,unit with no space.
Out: 2311480.9,gal
